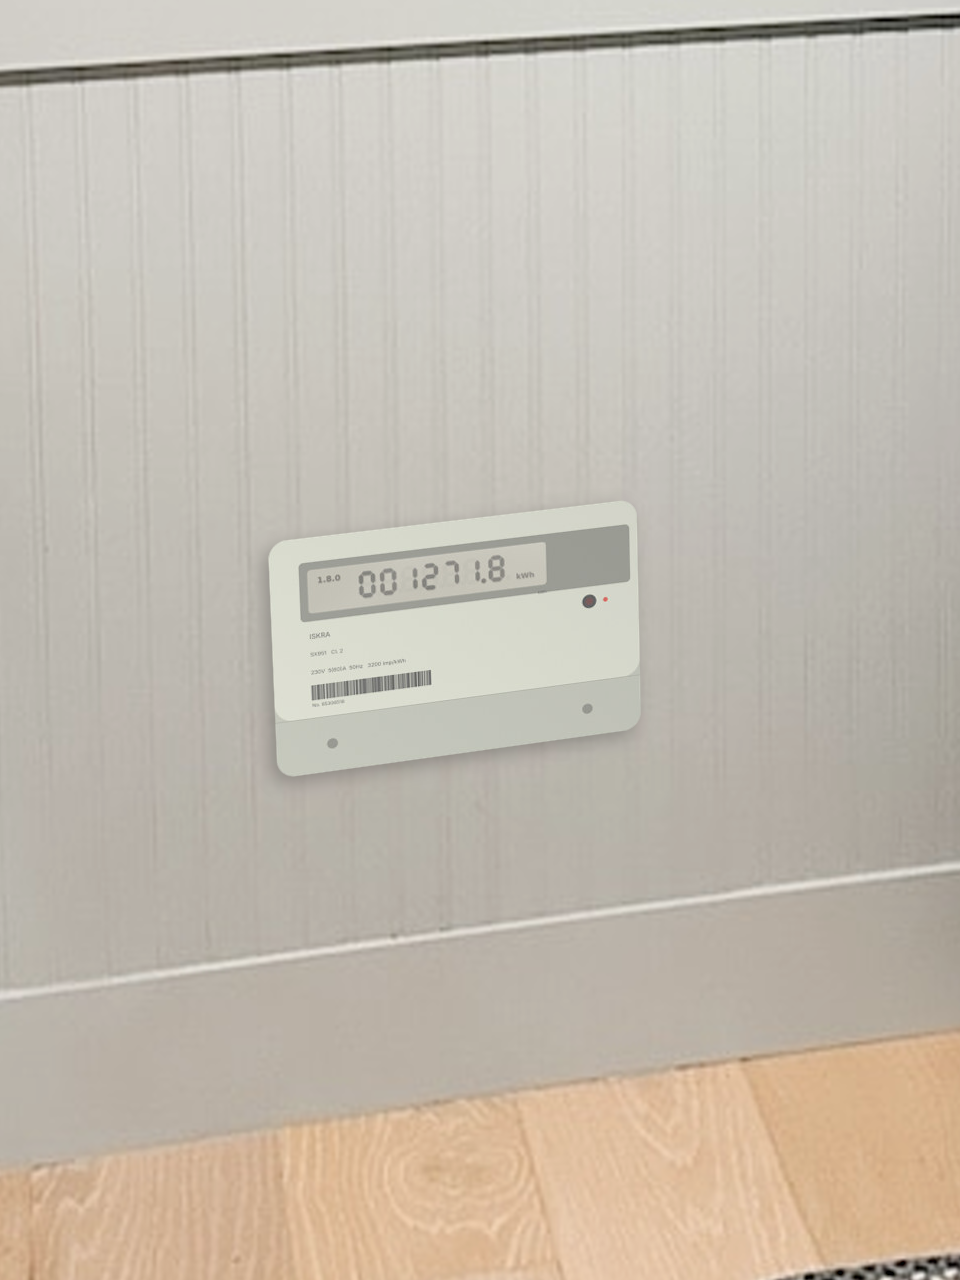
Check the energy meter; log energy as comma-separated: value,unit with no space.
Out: 1271.8,kWh
